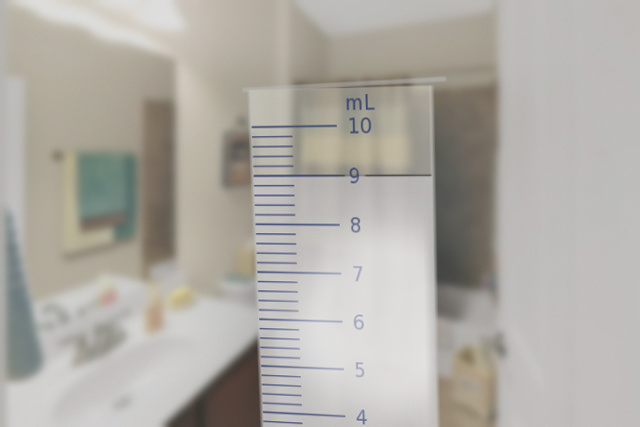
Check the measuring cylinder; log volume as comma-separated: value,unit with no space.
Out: 9,mL
